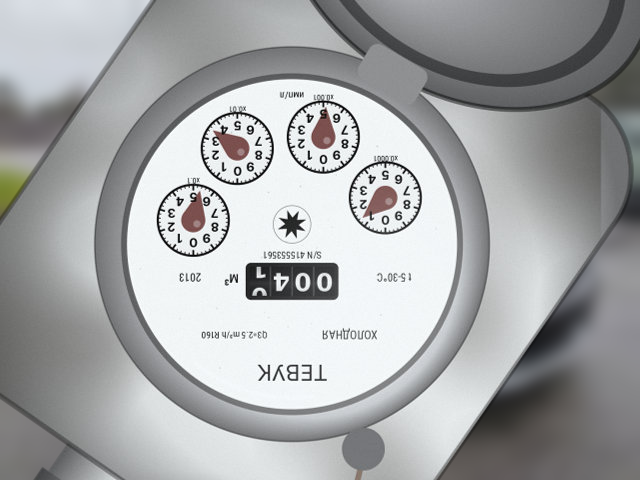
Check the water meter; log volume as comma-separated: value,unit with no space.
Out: 40.5351,m³
